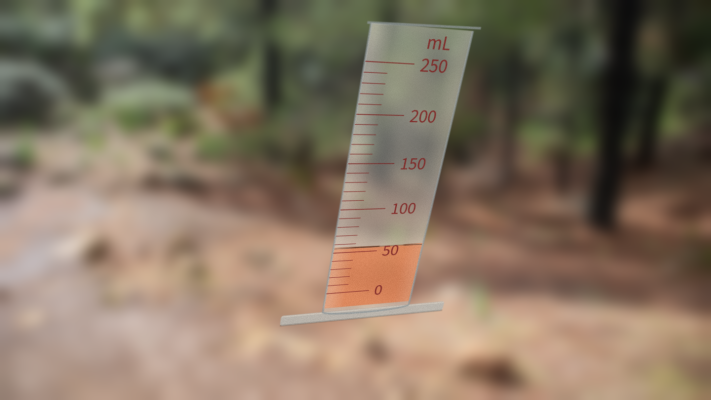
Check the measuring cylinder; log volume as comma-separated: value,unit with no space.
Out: 55,mL
